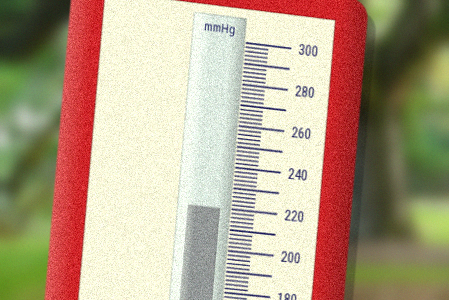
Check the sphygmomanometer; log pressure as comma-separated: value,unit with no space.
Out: 220,mmHg
